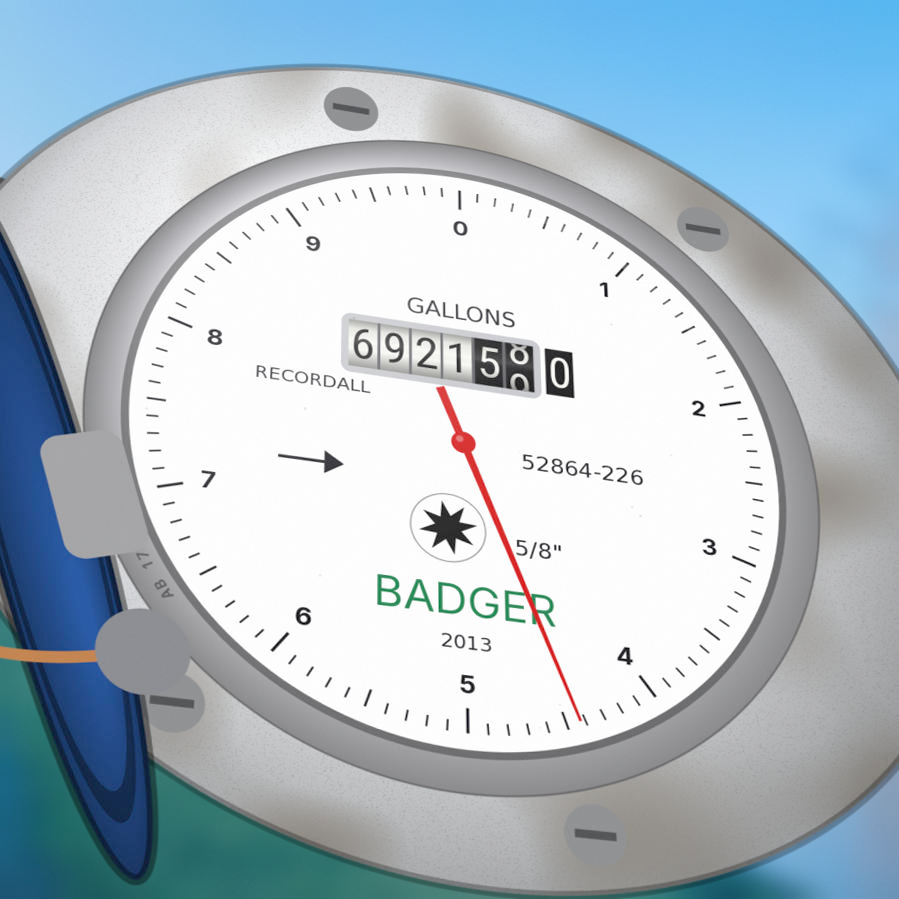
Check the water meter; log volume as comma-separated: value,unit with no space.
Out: 6921584.4,gal
